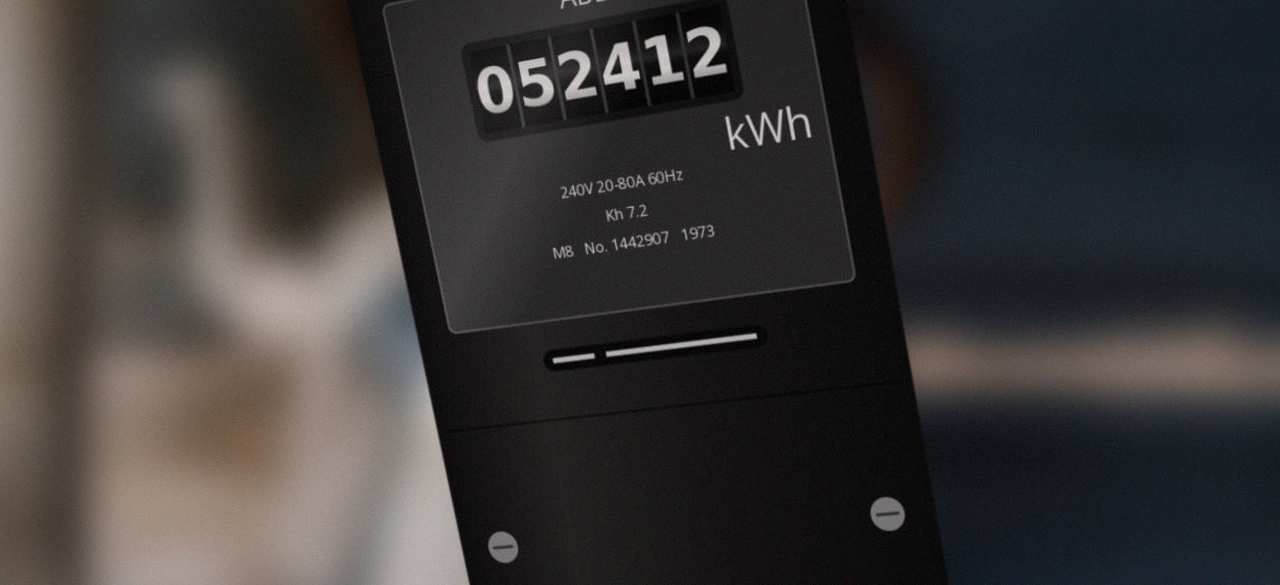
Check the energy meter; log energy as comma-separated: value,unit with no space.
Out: 52412,kWh
